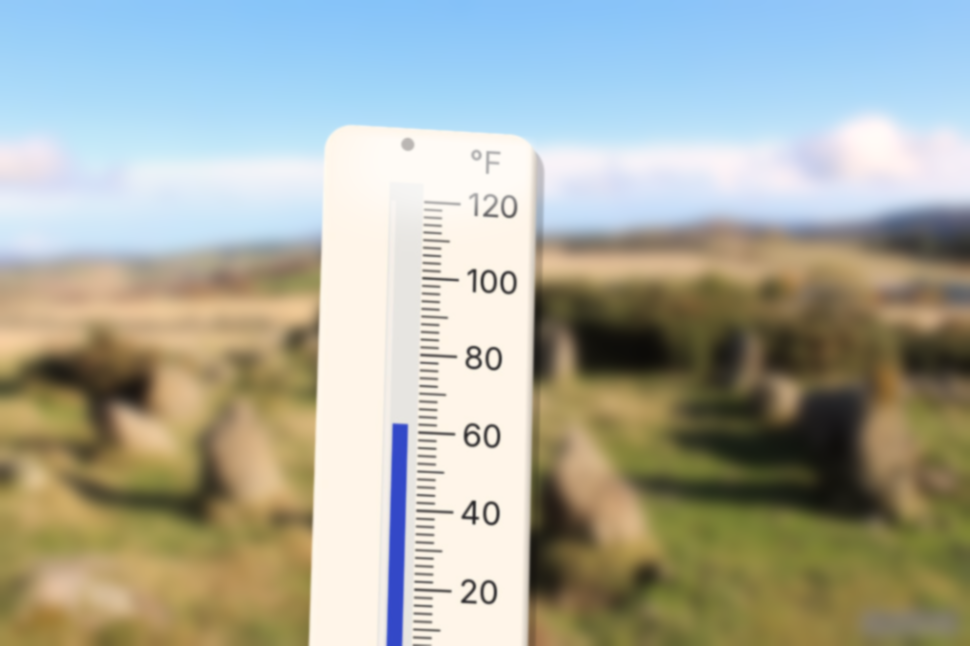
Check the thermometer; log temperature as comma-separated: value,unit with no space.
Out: 62,°F
